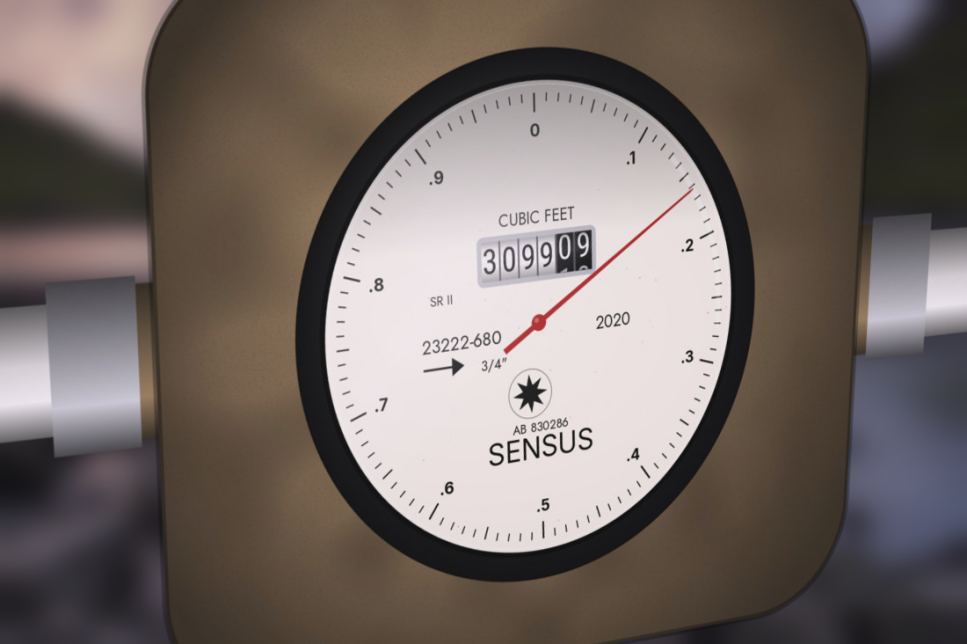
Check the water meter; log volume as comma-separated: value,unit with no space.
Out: 309909.16,ft³
